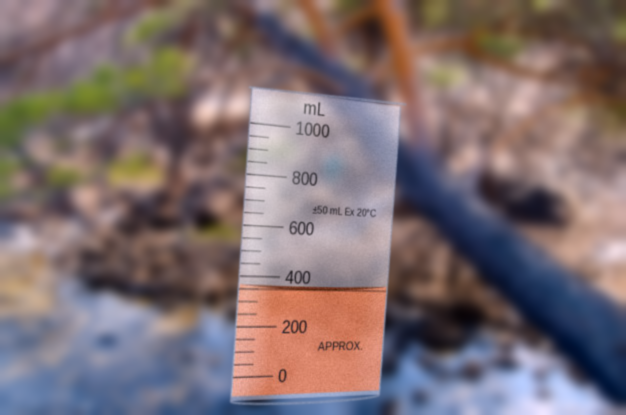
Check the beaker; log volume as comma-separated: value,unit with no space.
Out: 350,mL
